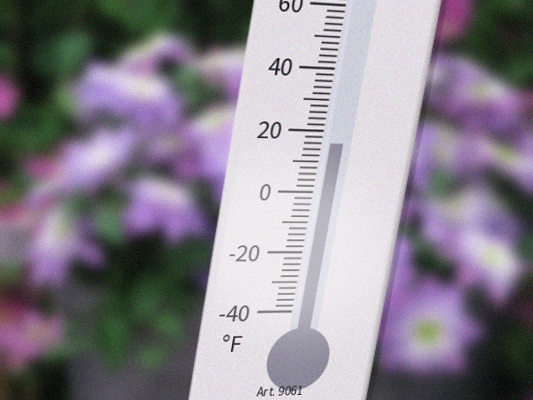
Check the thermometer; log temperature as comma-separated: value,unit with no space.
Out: 16,°F
